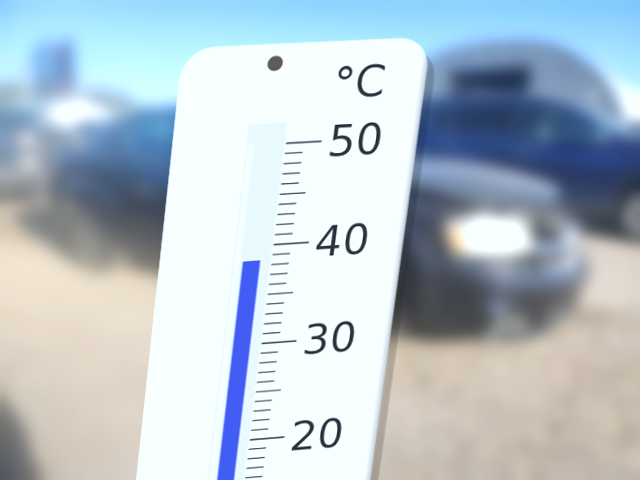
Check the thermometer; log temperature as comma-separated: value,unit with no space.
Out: 38.5,°C
